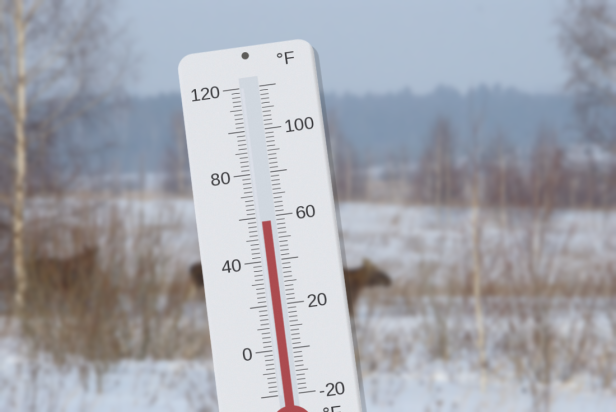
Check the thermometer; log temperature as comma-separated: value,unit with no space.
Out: 58,°F
